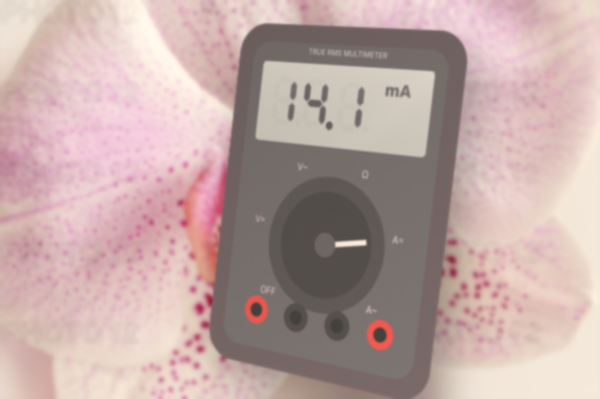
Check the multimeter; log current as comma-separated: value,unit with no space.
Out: 14.1,mA
